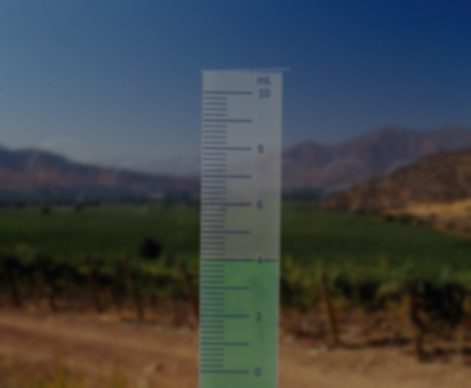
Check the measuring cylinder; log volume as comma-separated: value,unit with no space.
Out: 4,mL
